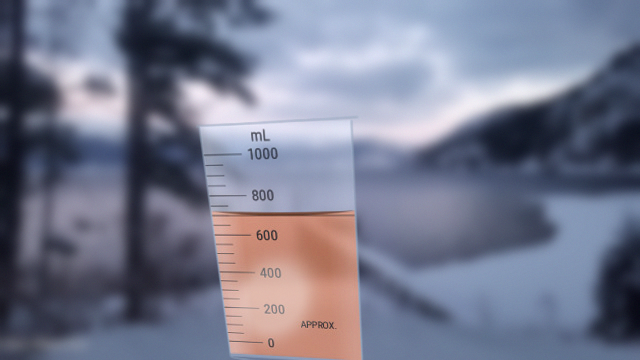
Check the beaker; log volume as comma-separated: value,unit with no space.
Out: 700,mL
